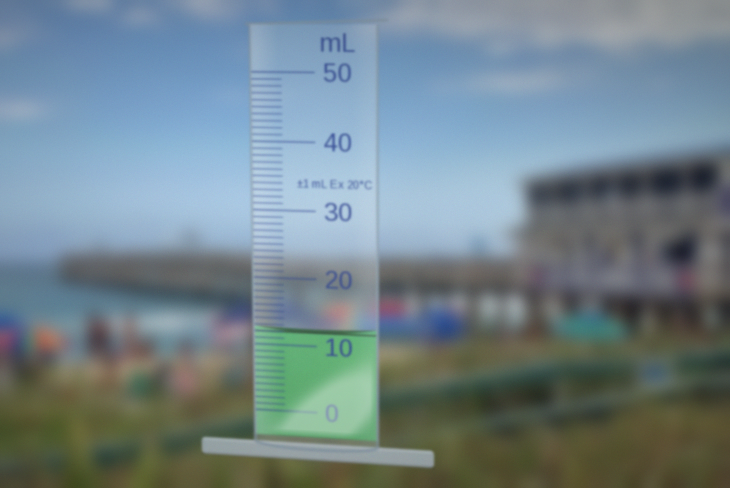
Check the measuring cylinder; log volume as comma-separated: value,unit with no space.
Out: 12,mL
